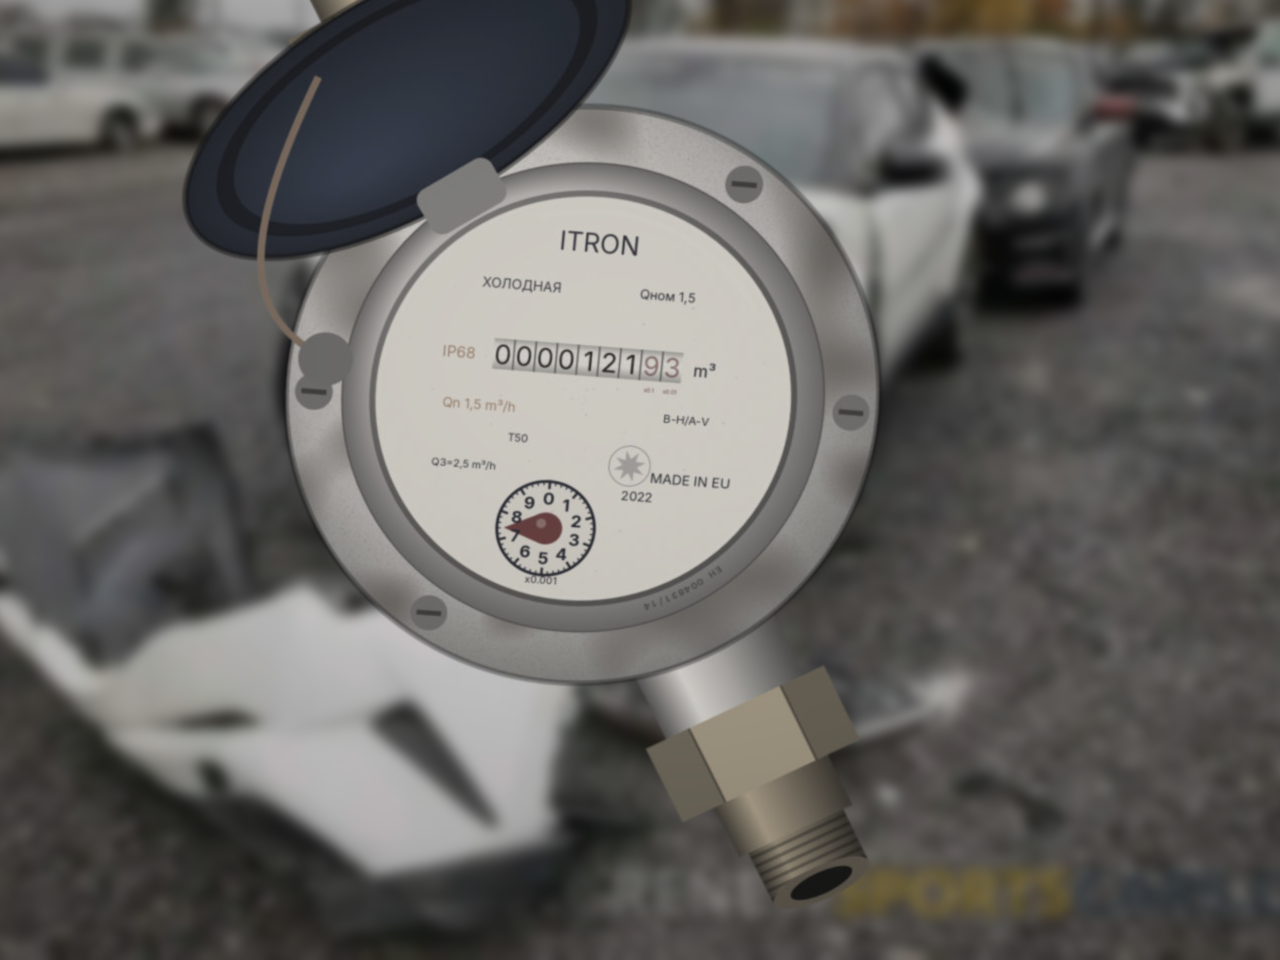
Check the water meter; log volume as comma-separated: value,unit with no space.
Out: 121.937,m³
